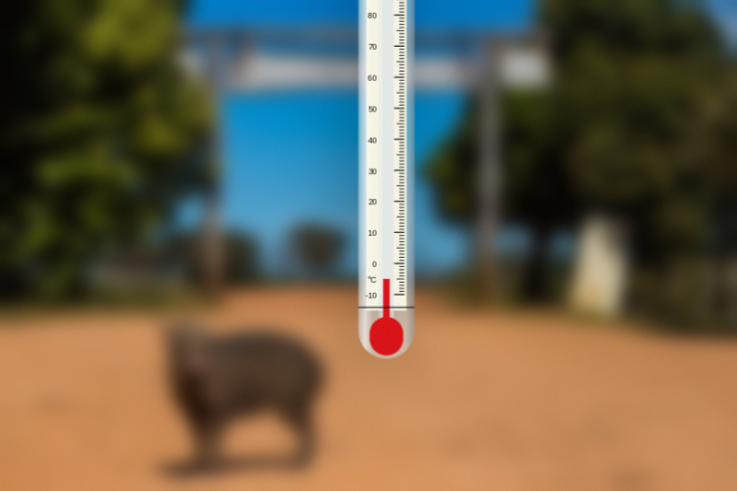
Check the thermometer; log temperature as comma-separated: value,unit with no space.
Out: -5,°C
